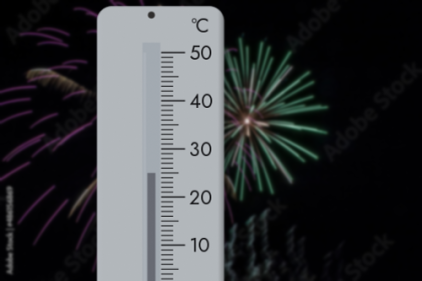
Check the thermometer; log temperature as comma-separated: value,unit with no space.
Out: 25,°C
